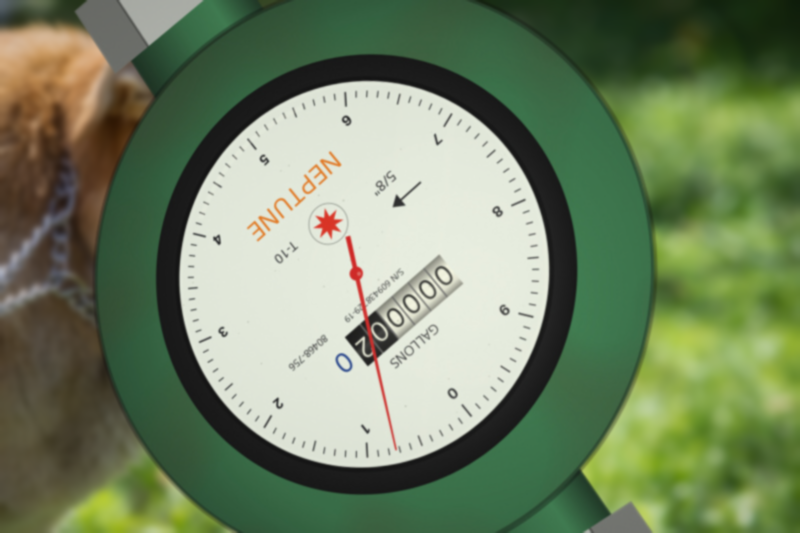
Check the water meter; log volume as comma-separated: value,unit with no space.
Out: 20.7,gal
